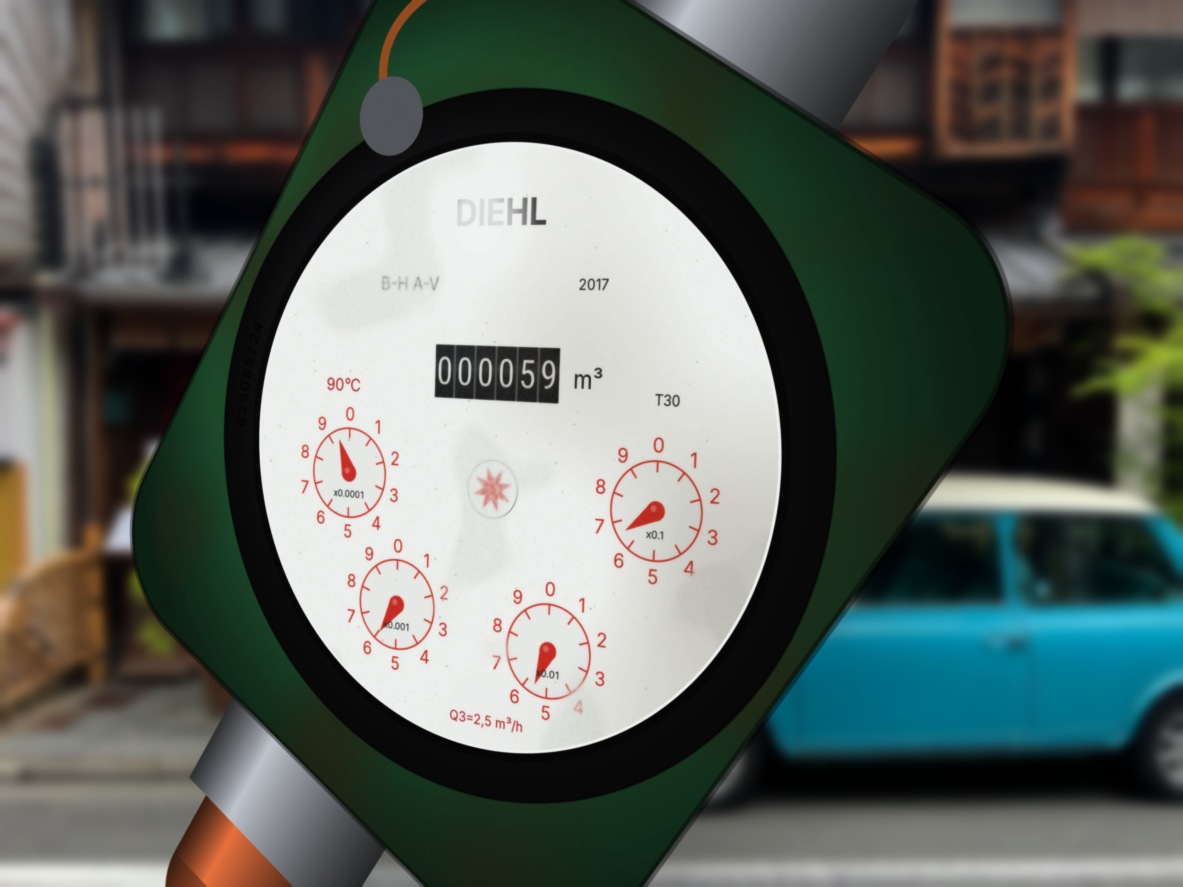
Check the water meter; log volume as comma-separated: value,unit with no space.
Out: 59.6559,m³
